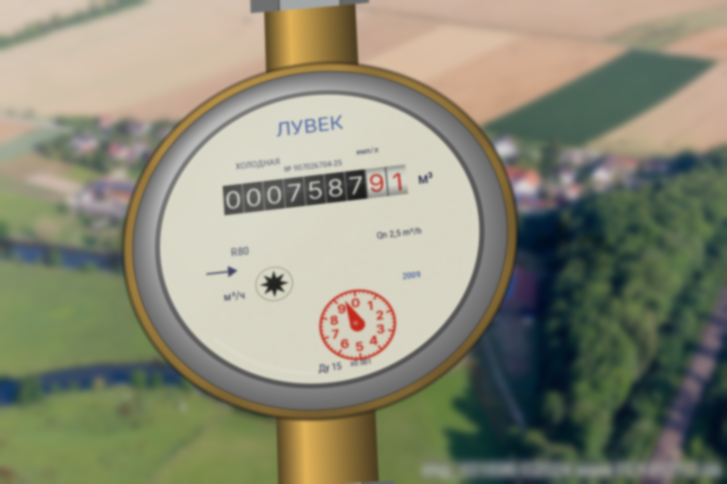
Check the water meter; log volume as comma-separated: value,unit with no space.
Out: 7587.909,m³
